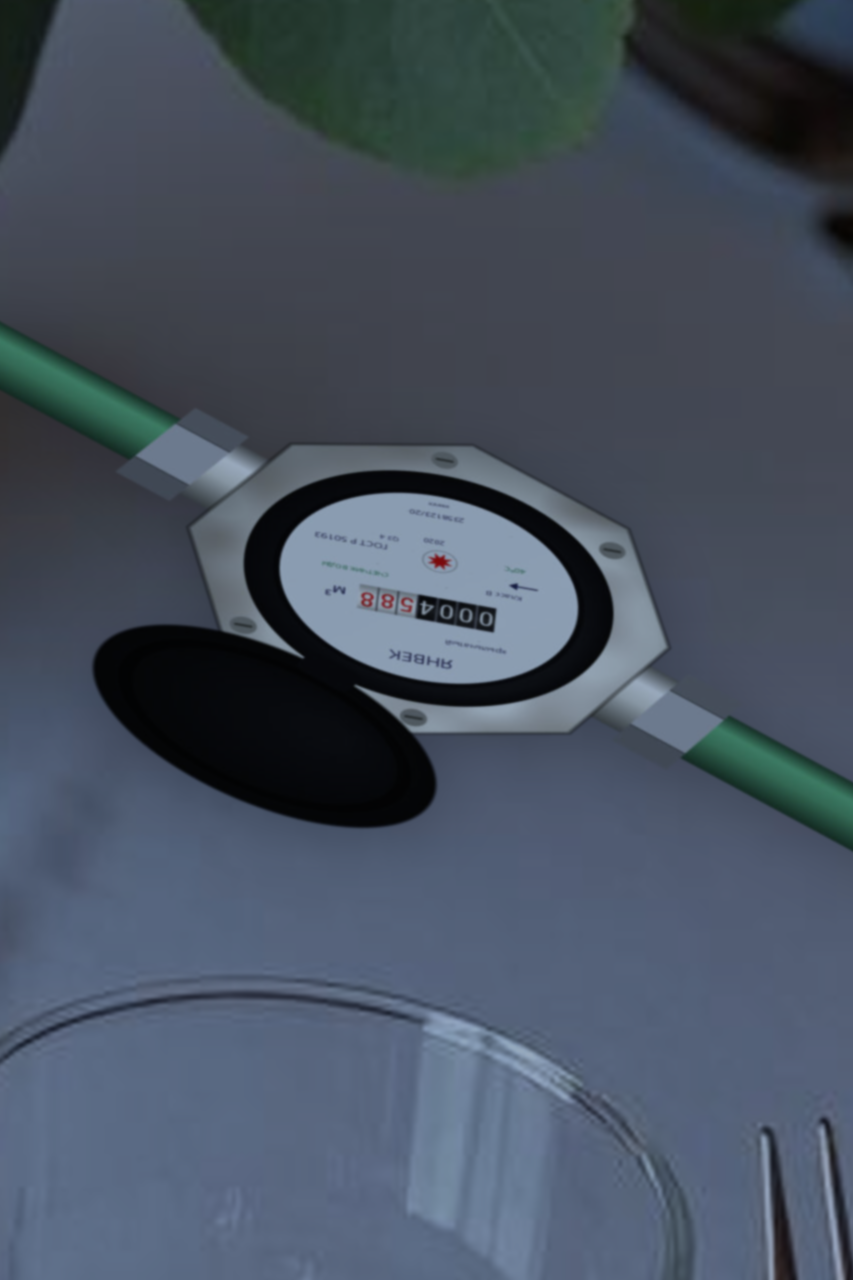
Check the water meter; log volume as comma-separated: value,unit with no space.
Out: 4.588,m³
